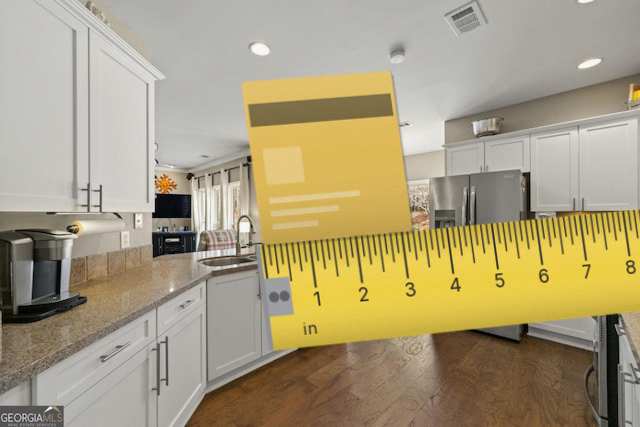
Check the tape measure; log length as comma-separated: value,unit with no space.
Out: 3.25,in
